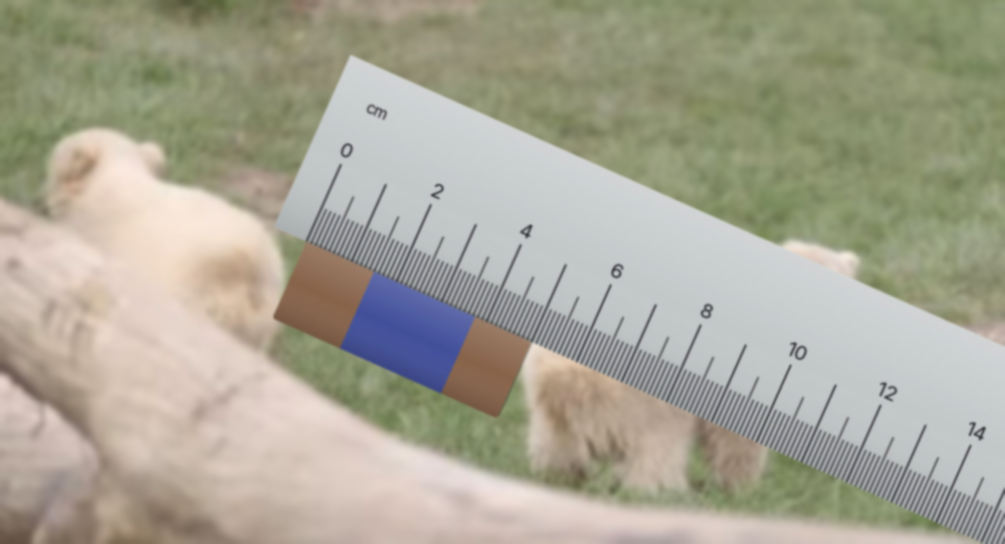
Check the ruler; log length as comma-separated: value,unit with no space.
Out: 5,cm
